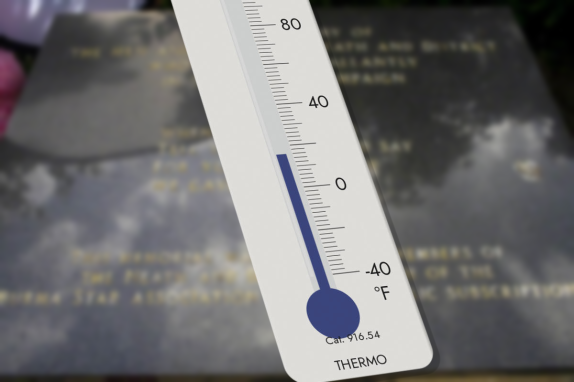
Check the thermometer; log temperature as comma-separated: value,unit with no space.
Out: 16,°F
